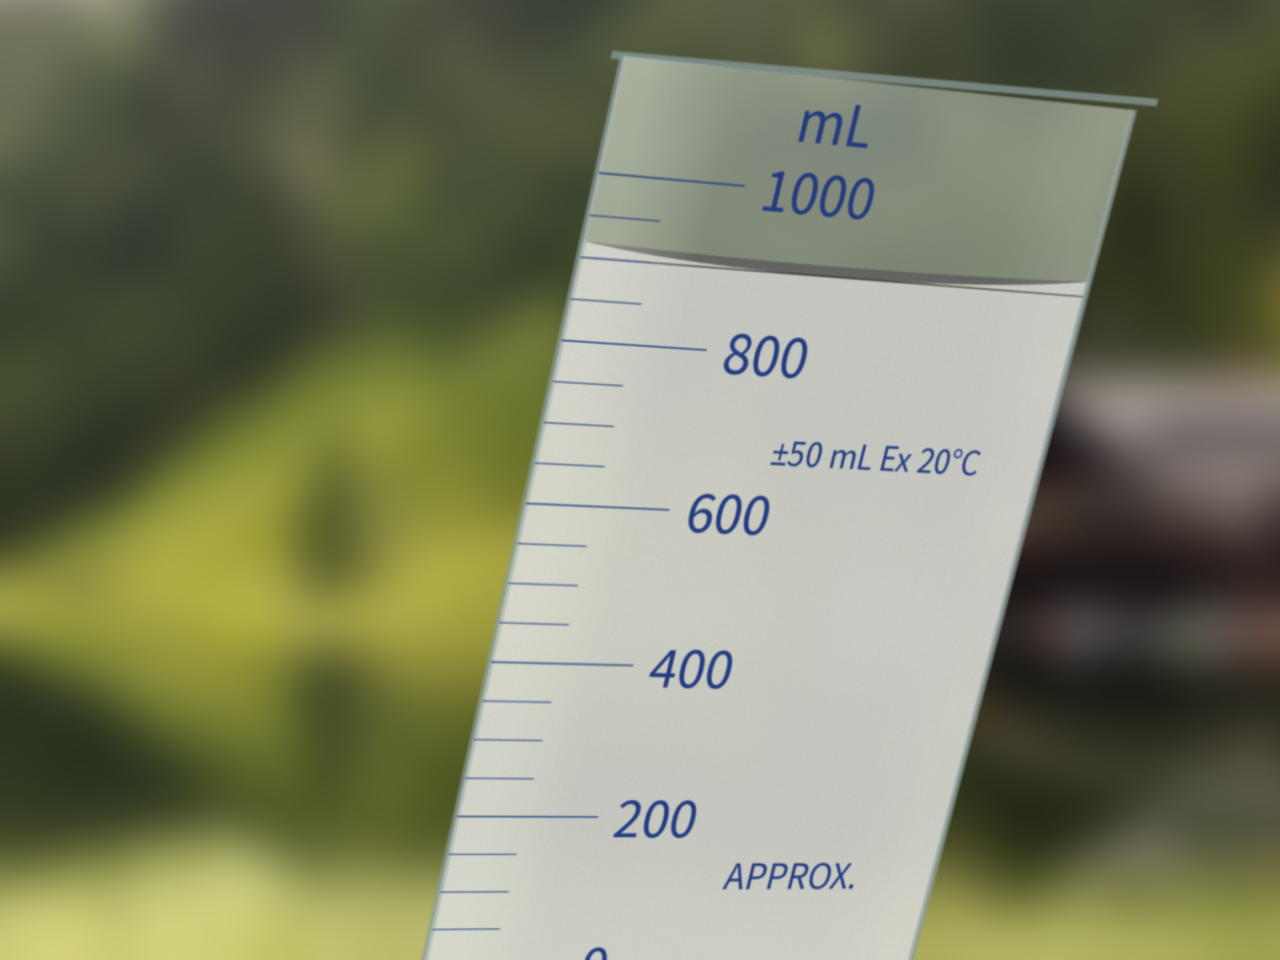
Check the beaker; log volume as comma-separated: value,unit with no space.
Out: 900,mL
